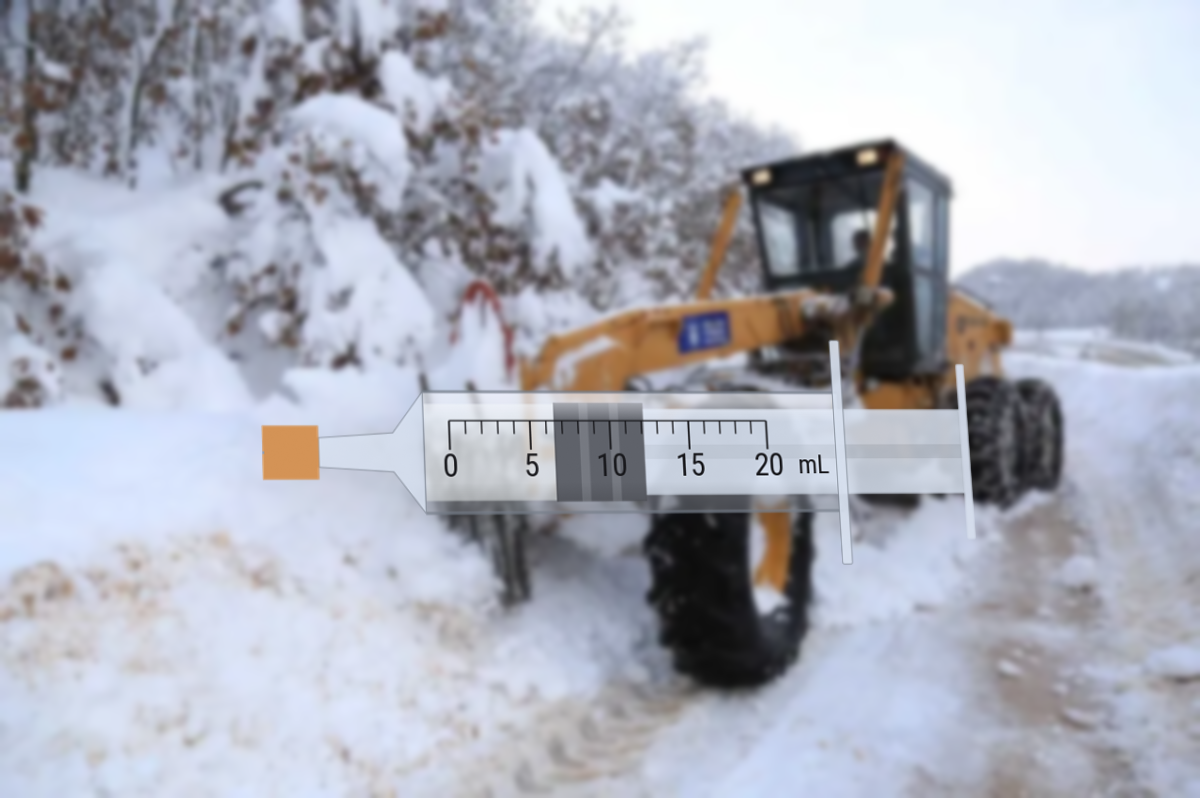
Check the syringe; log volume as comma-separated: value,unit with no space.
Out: 6.5,mL
